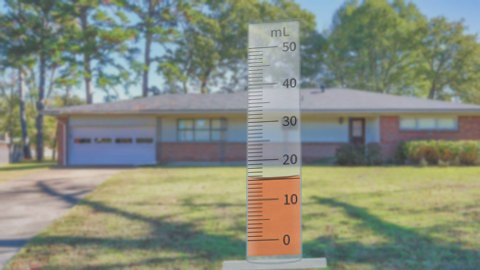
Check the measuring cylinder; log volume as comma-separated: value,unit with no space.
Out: 15,mL
